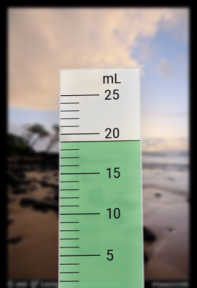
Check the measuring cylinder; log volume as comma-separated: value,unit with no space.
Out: 19,mL
